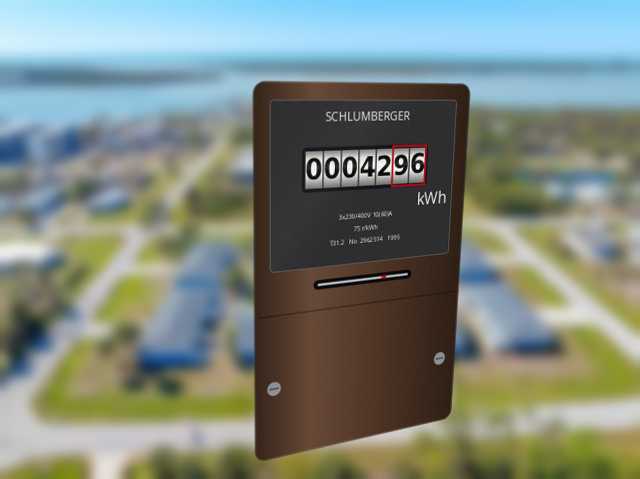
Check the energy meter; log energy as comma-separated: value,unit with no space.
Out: 42.96,kWh
